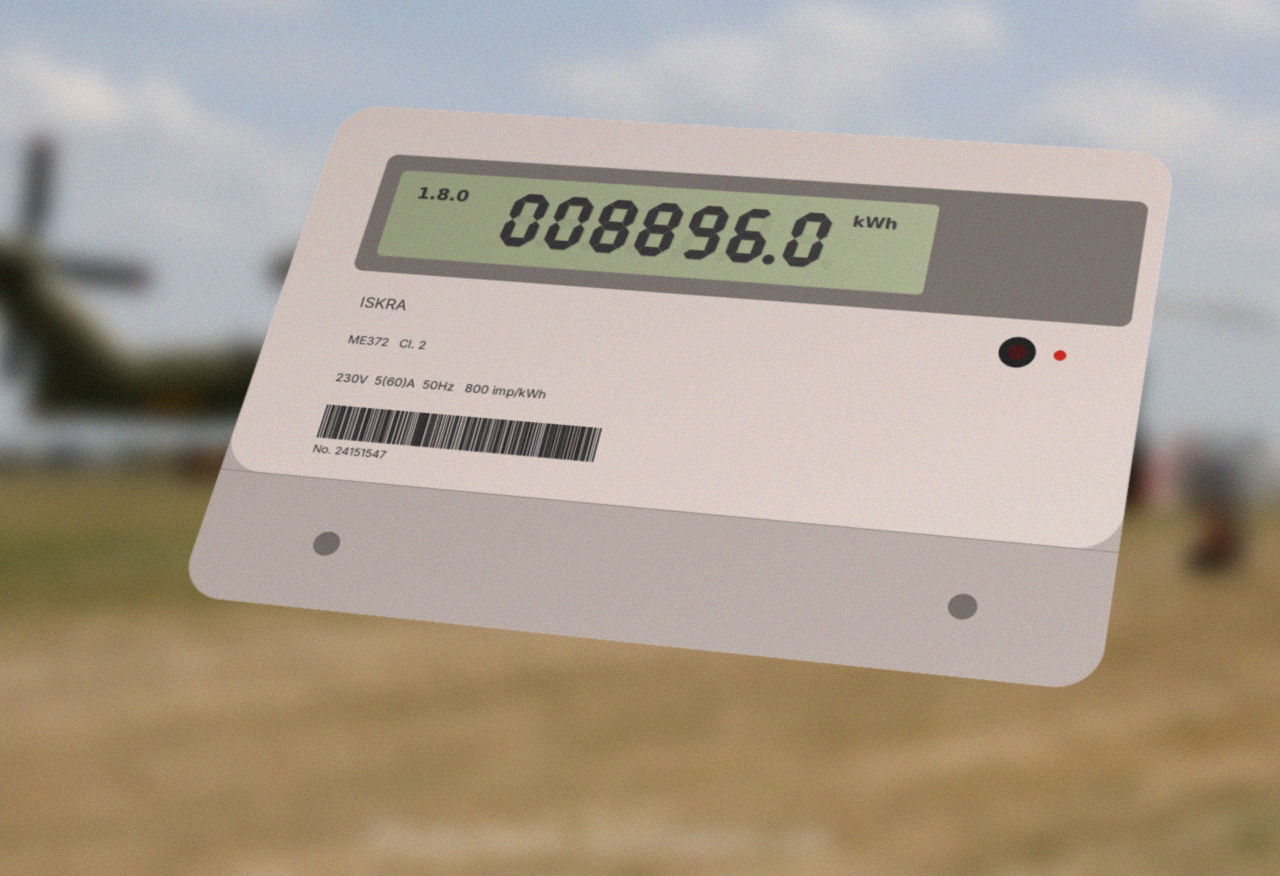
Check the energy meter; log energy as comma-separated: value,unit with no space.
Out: 8896.0,kWh
